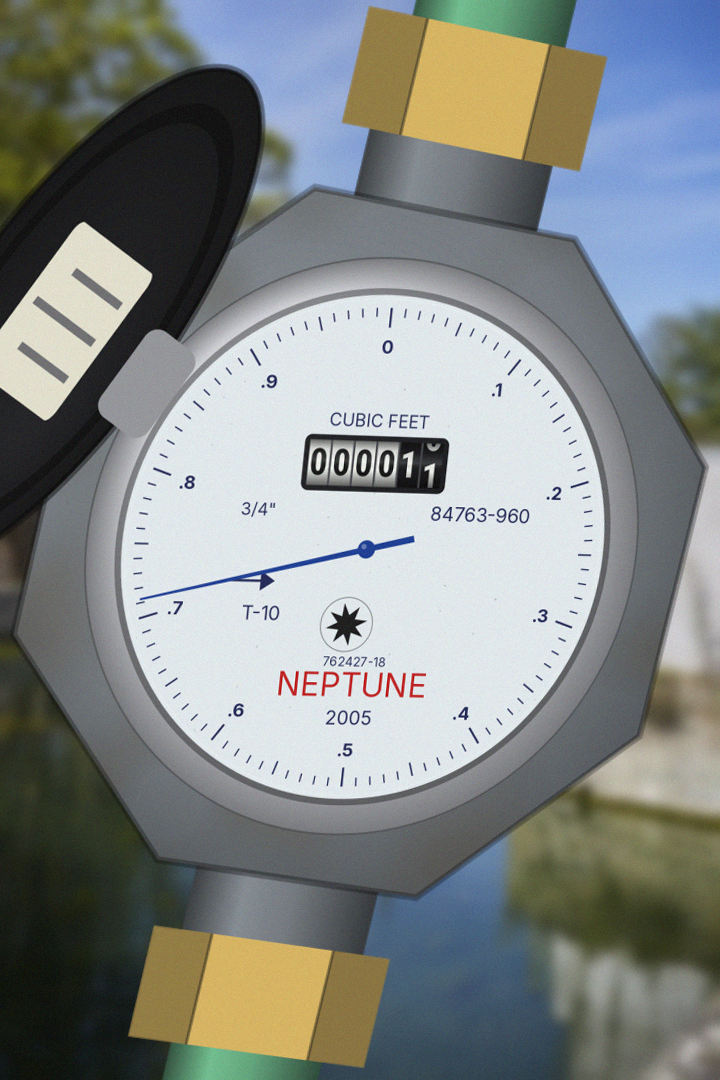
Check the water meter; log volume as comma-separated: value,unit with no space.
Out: 10.71,ft³
